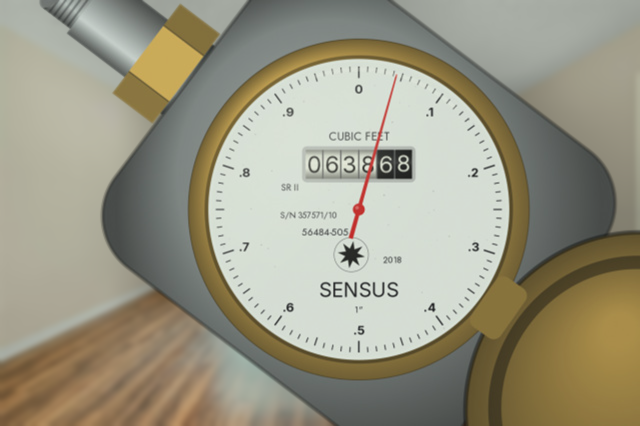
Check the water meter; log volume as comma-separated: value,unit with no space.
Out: 63868.04,ft³
